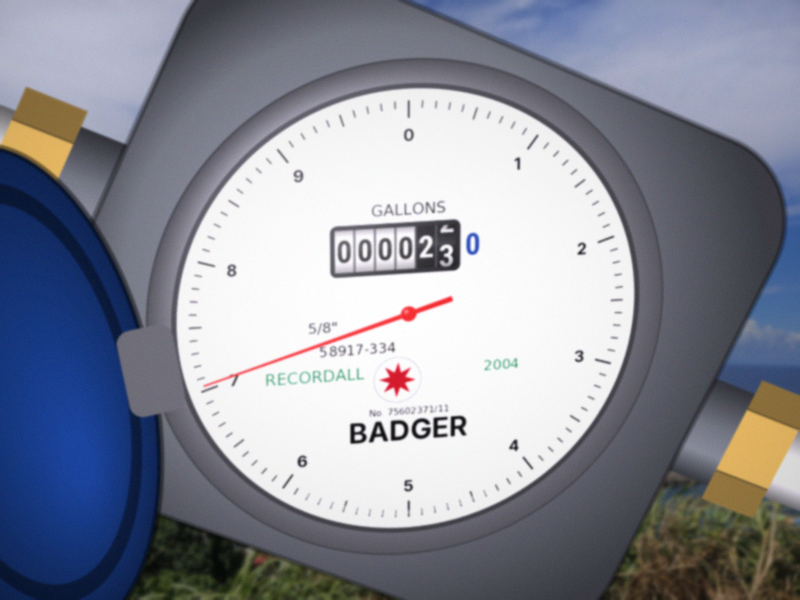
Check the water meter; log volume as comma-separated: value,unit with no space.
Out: 227.0,gal
